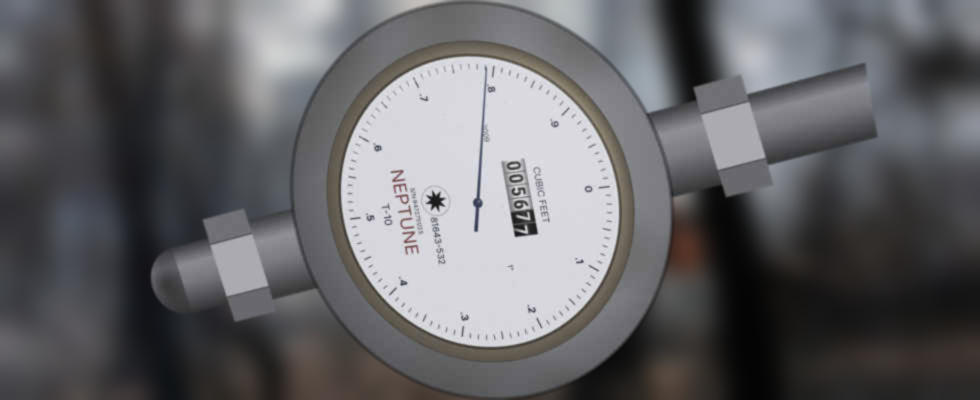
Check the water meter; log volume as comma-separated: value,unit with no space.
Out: 5676.79,ft³
